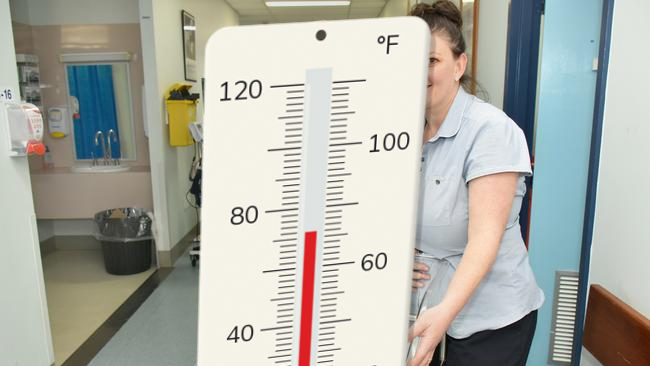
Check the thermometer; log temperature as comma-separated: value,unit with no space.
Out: 72,°F
